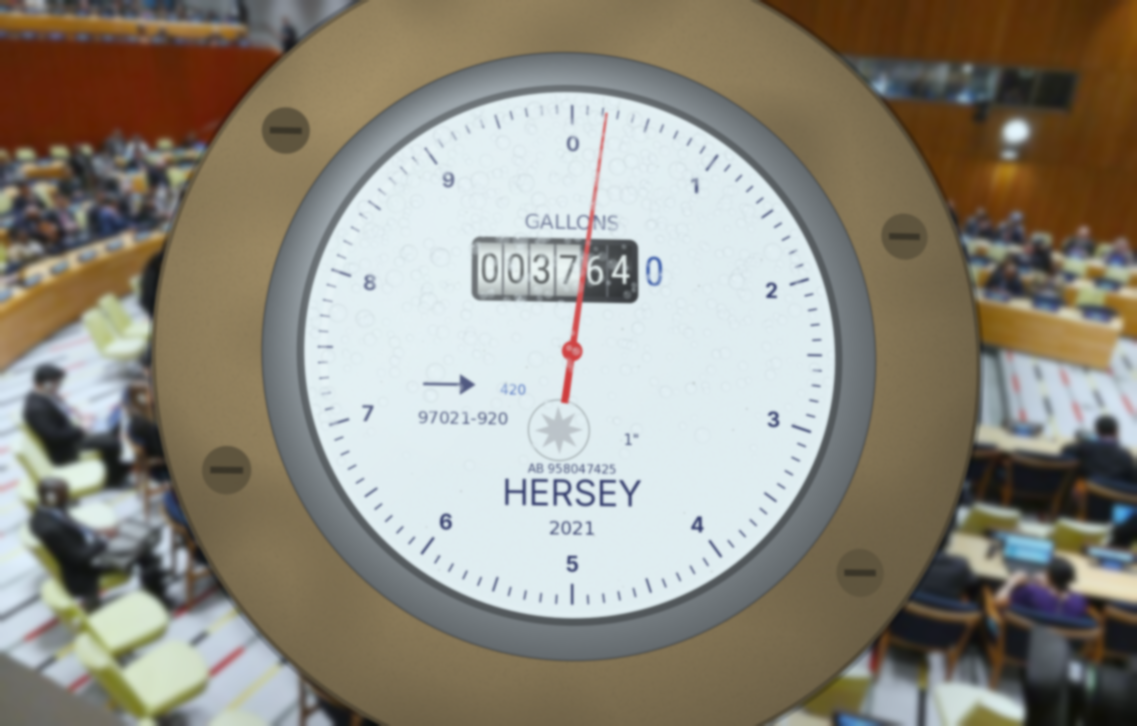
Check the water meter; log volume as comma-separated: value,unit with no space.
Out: 37640.2,gal
